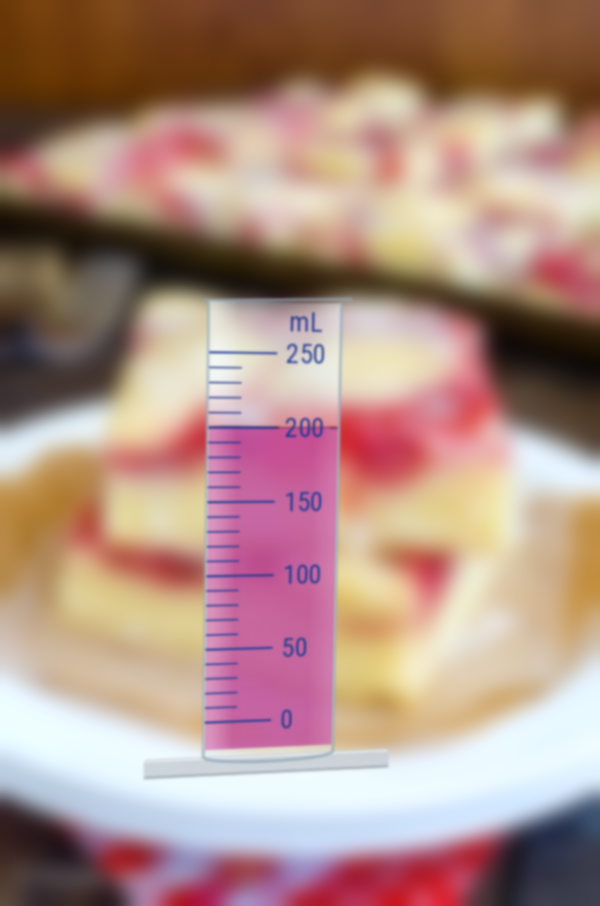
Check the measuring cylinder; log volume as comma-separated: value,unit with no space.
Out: 200,mL
